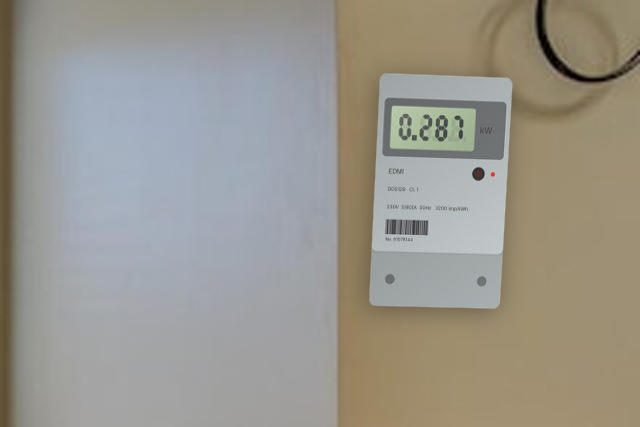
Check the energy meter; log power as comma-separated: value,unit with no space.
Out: 0.287,kW
